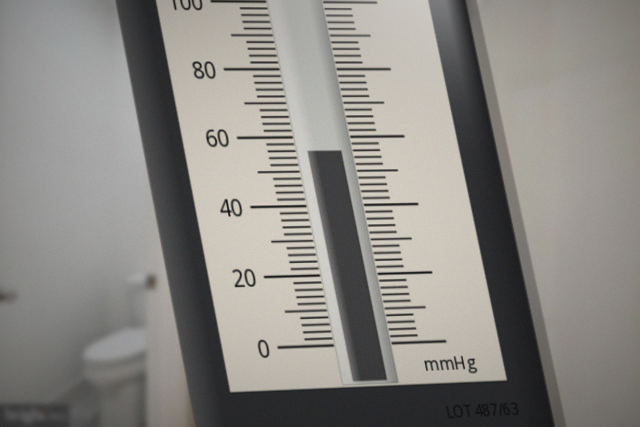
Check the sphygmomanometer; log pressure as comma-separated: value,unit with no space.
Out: 56,mmHg
